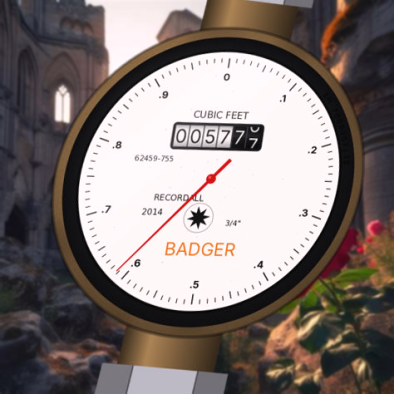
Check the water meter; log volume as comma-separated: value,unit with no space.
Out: 5776.61,ft³
